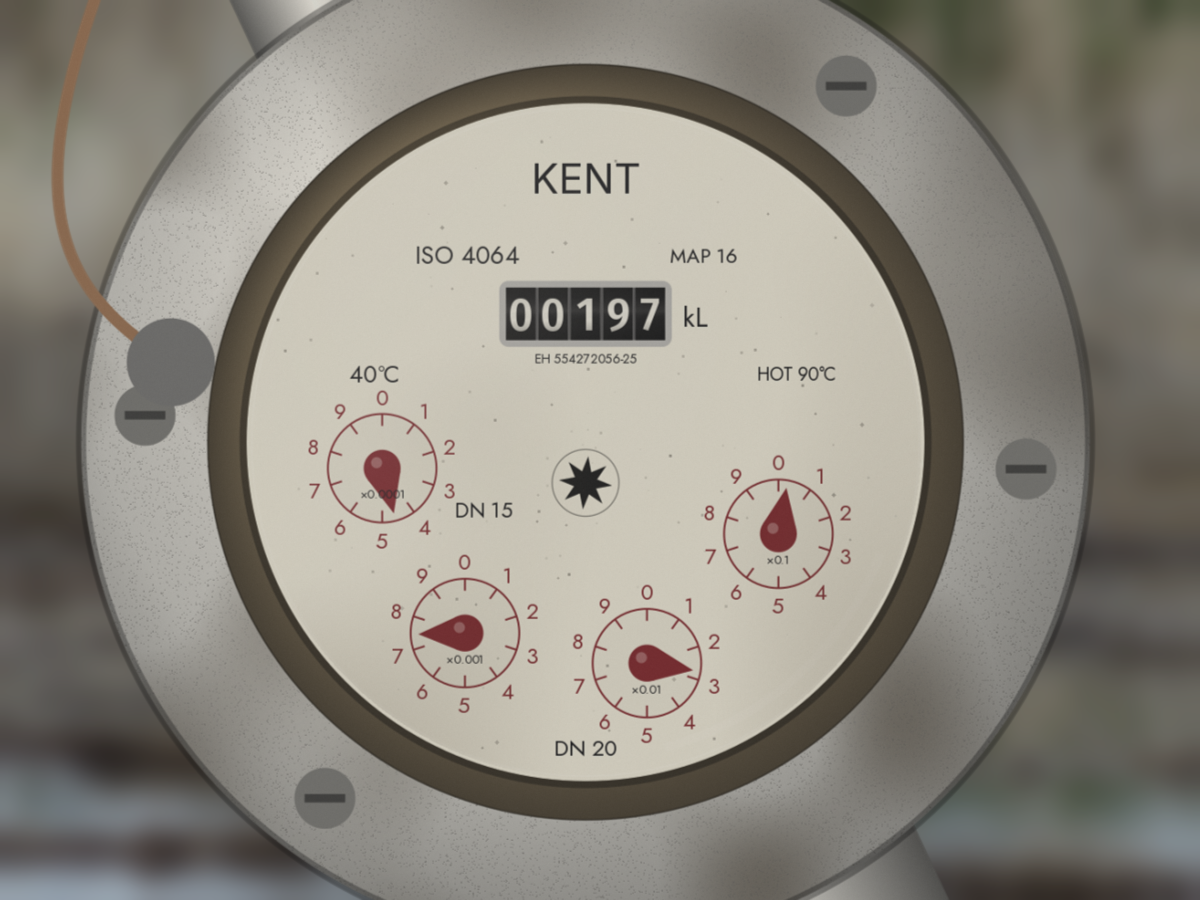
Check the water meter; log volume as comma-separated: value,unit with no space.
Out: 197.0274,kL
